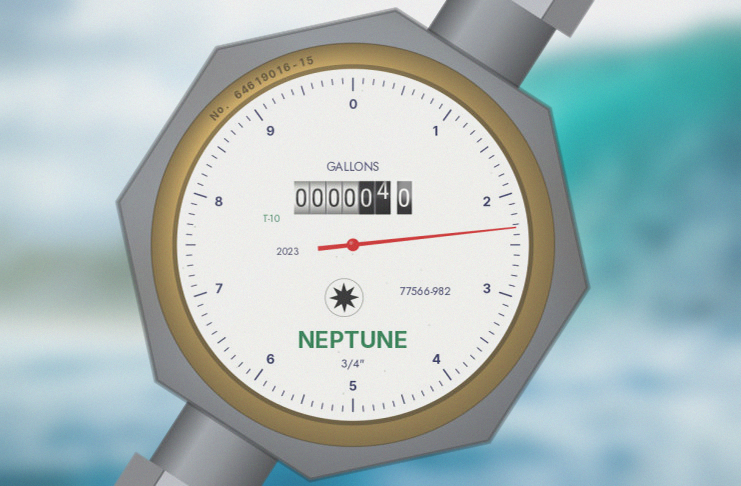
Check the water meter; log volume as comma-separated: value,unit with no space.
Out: 42.3,gal
